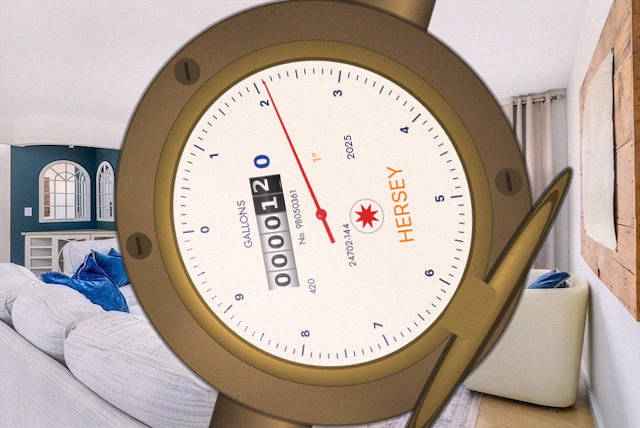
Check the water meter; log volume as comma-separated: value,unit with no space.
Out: 122.1,gal
